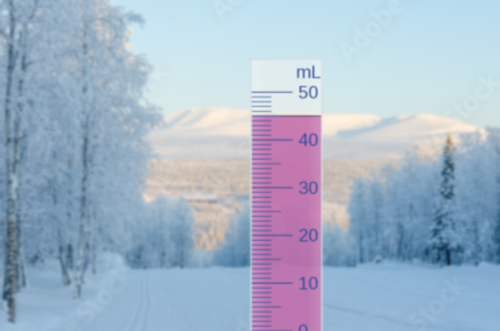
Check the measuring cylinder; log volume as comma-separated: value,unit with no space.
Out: 45,mL
